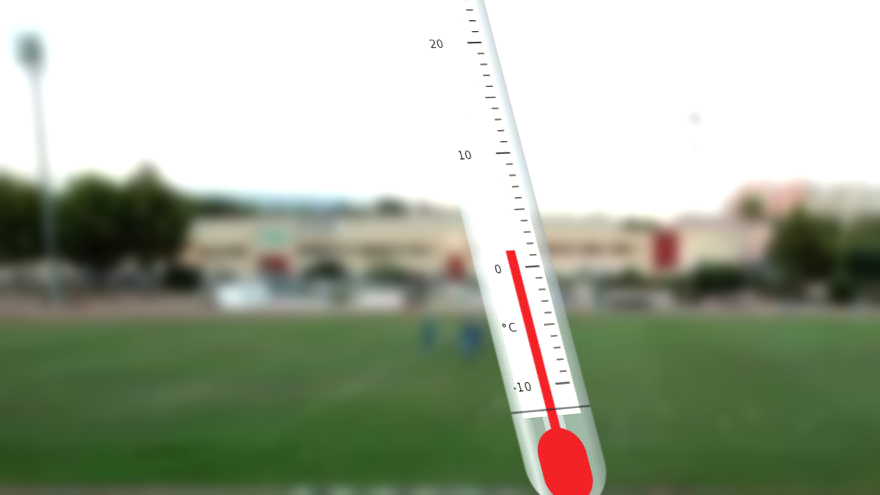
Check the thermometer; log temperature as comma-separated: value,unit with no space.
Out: 1.5,°C
